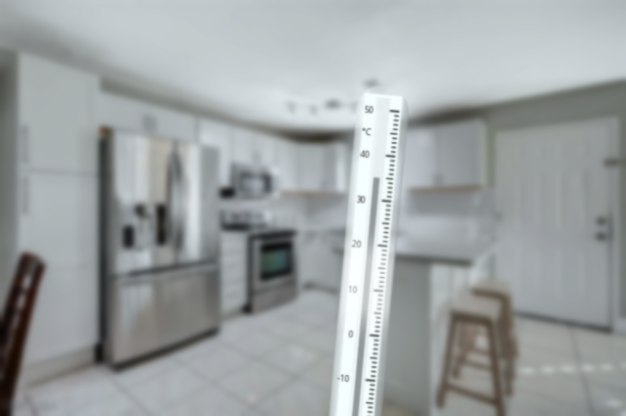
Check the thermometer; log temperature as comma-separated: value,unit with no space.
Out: 35,°C
